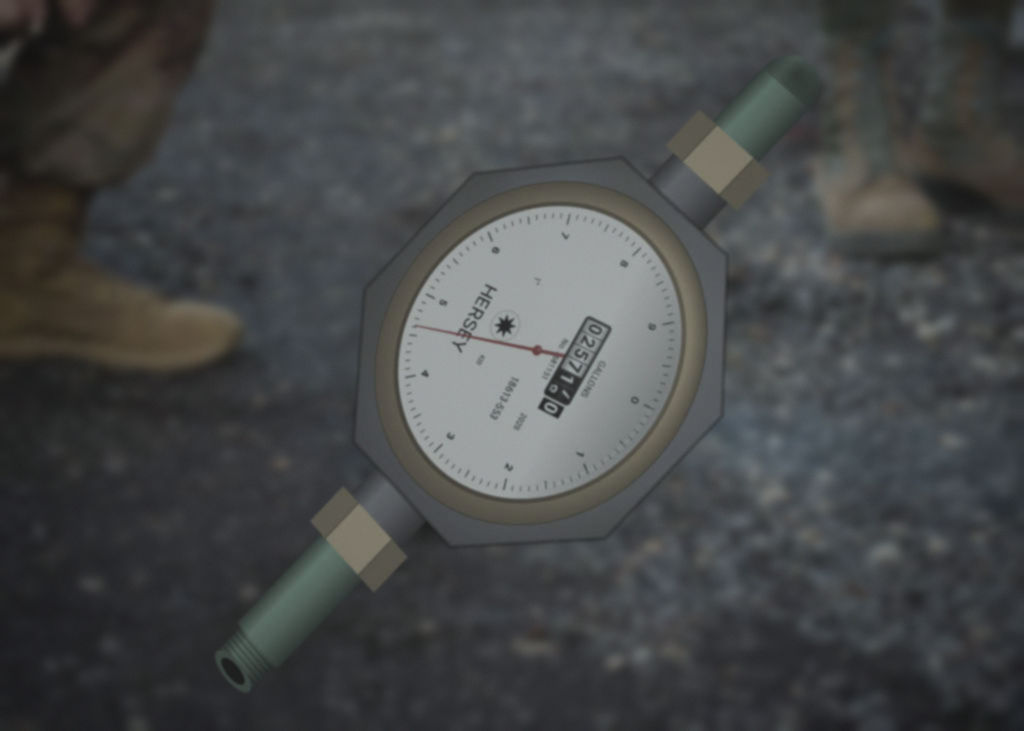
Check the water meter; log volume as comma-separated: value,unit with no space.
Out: 257174.6,gal
